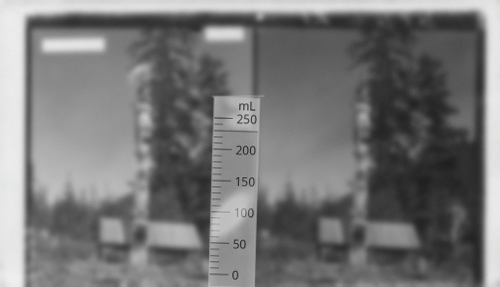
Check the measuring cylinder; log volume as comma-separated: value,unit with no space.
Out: 230,mL
